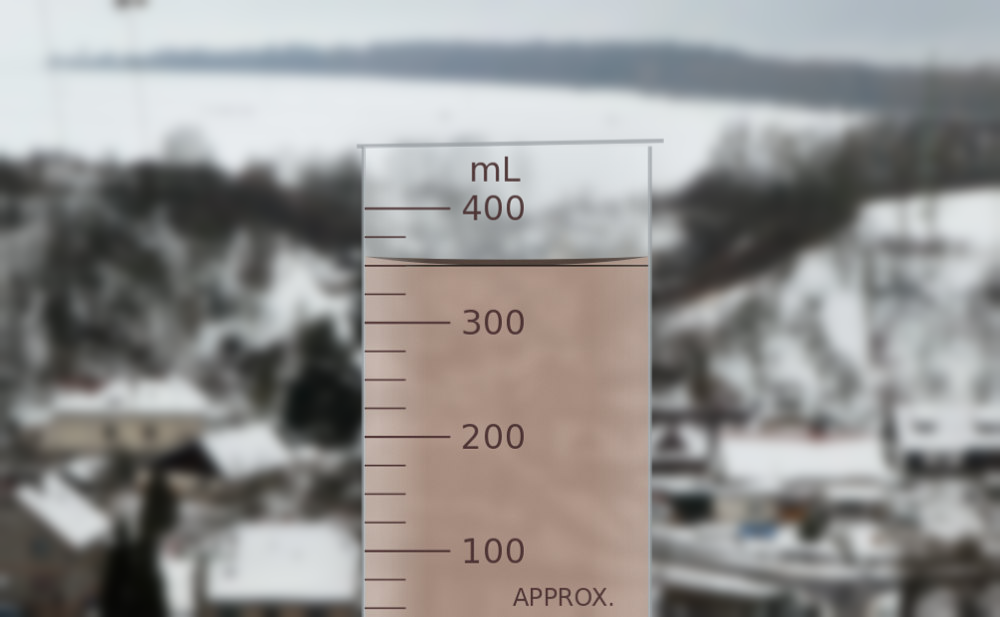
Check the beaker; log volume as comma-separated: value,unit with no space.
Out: 350,mL
